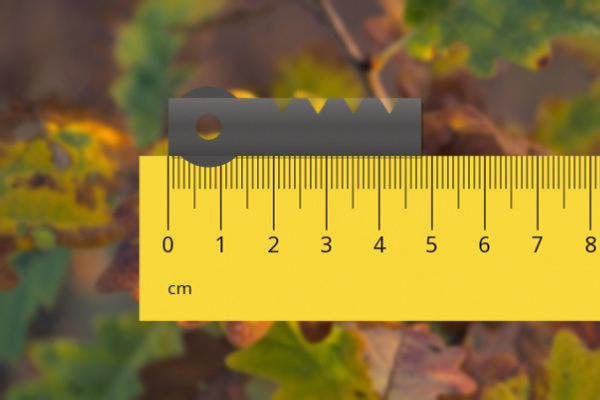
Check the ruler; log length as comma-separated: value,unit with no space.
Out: 4.8,cm
